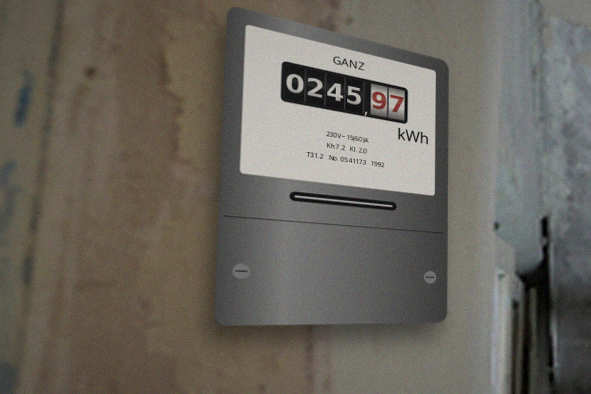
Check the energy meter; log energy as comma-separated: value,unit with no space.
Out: 245.97,kWh
